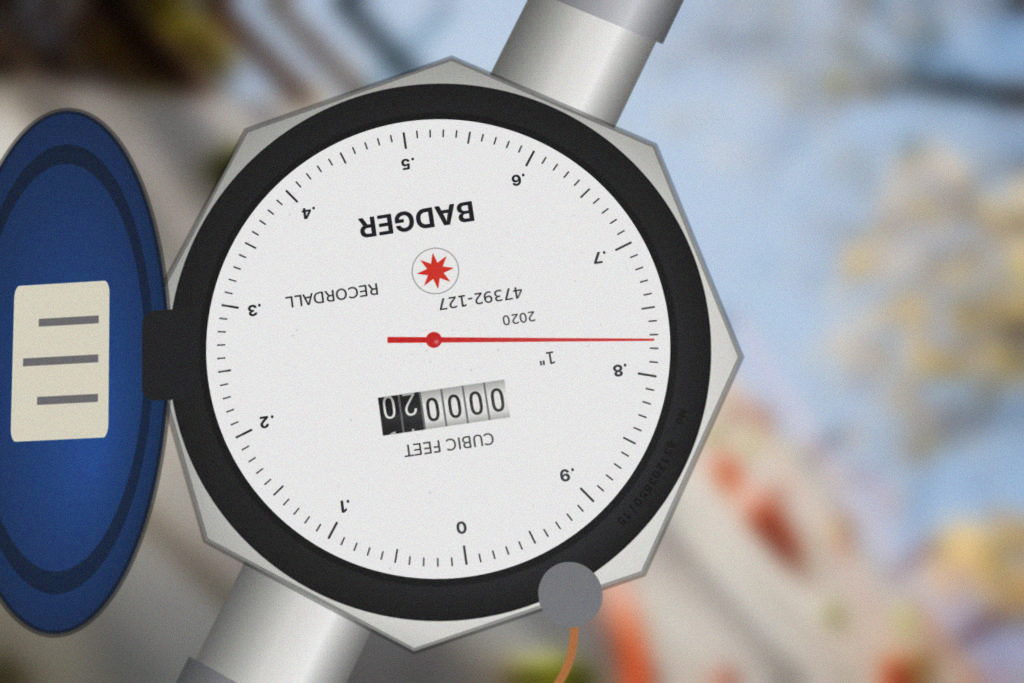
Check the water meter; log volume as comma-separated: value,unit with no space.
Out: 19.77,ft³
